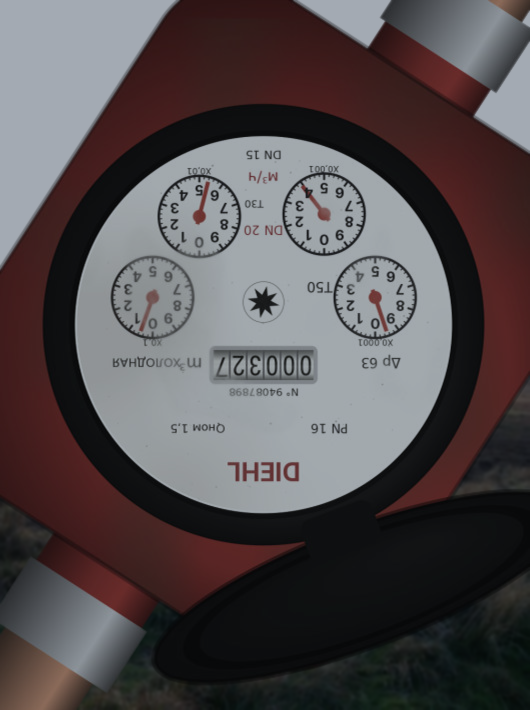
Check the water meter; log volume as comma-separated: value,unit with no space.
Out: 327.0539,m³
